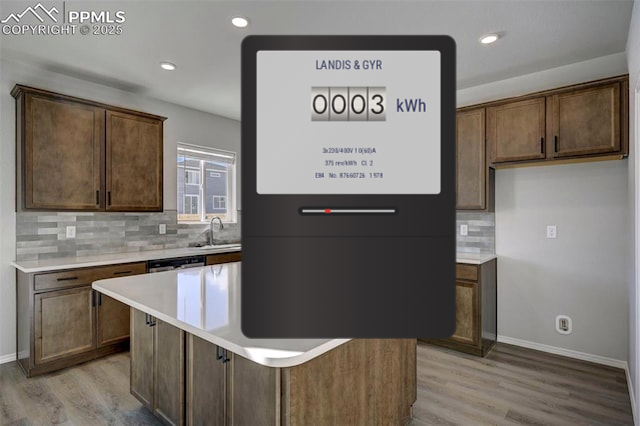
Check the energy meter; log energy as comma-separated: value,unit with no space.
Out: 3,kWh
